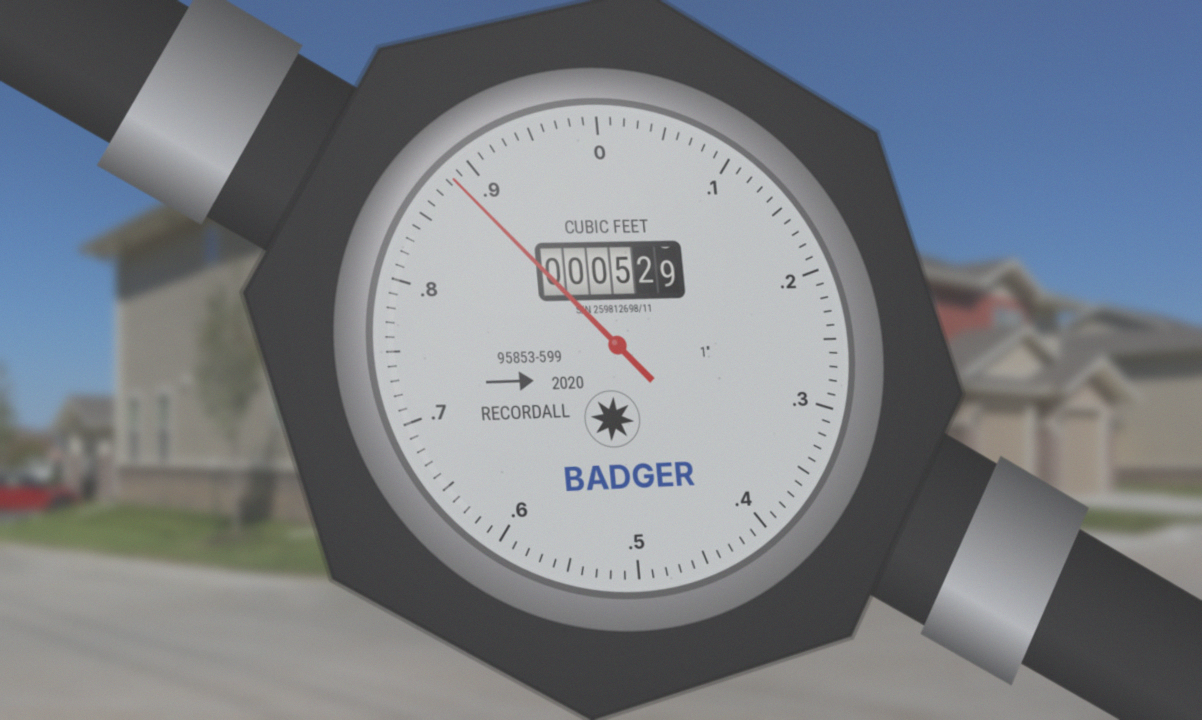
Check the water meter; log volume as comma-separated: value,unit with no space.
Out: 528.88,ft³
